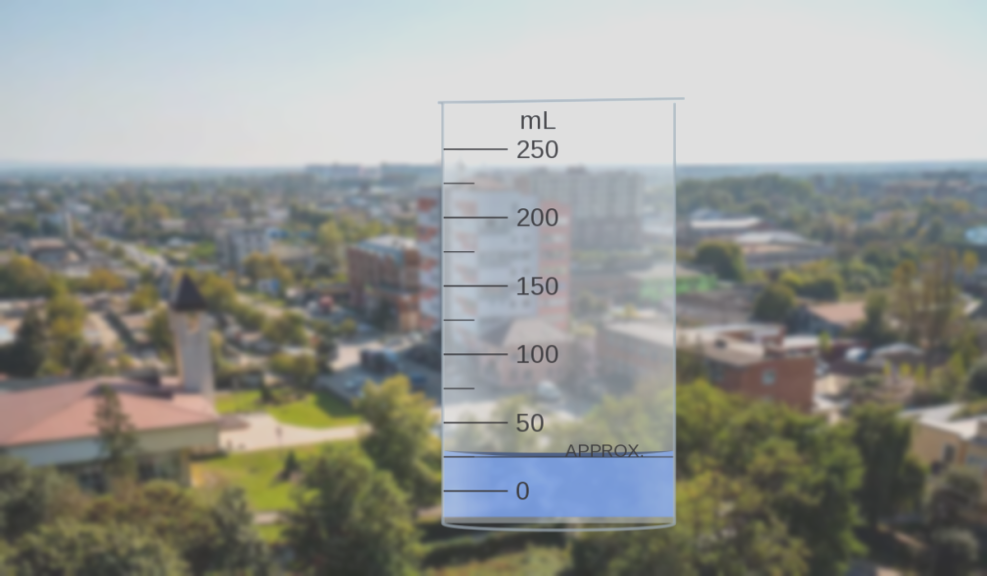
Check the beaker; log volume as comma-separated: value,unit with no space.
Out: 25,mL
